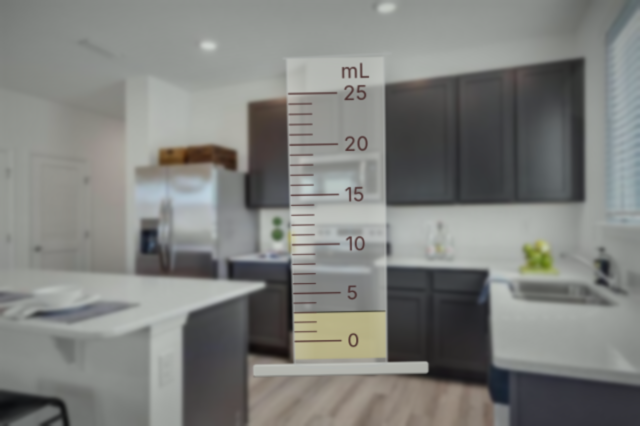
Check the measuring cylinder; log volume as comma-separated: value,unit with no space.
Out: 3,mL
